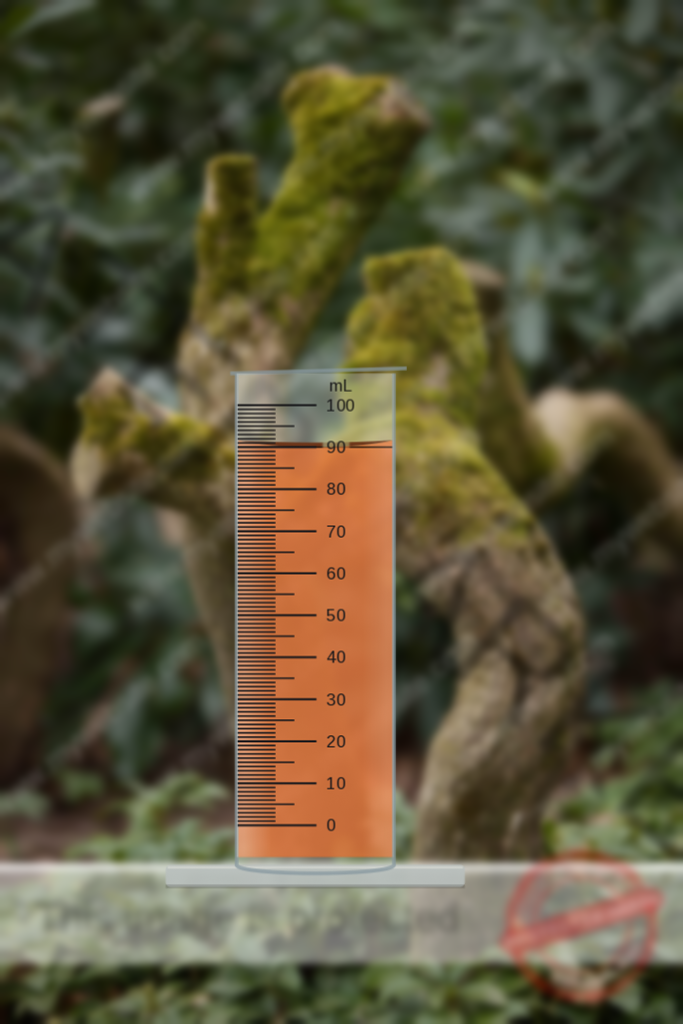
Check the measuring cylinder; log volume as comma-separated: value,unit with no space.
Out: 90,mL
